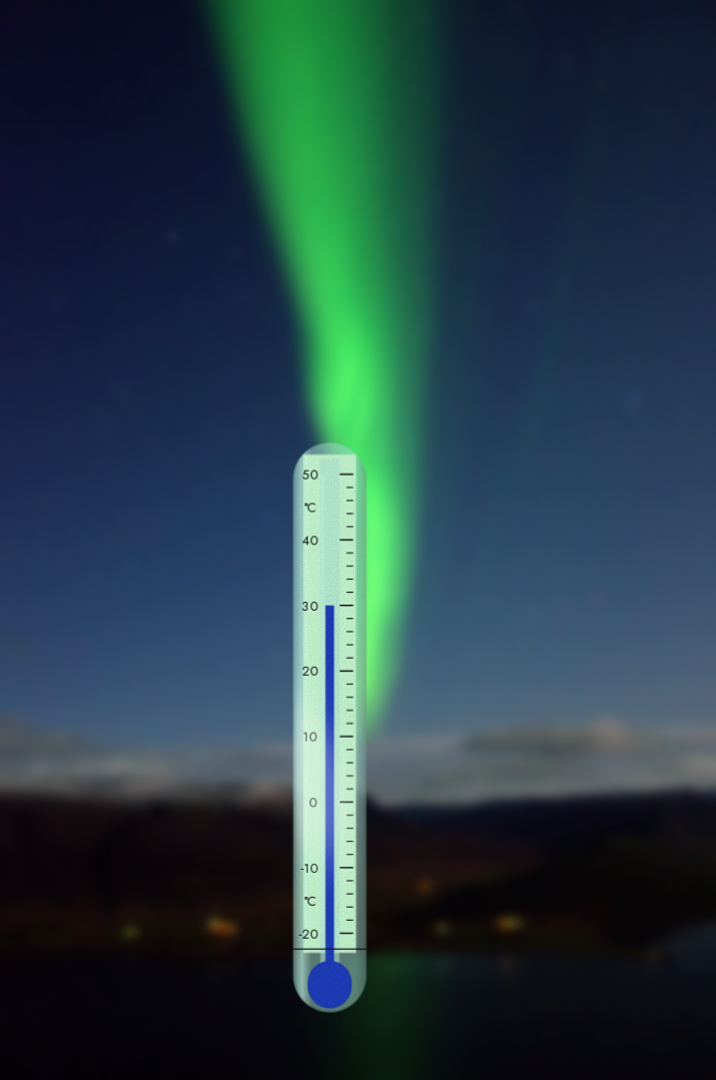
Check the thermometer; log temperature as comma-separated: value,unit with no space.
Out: 30,°C
